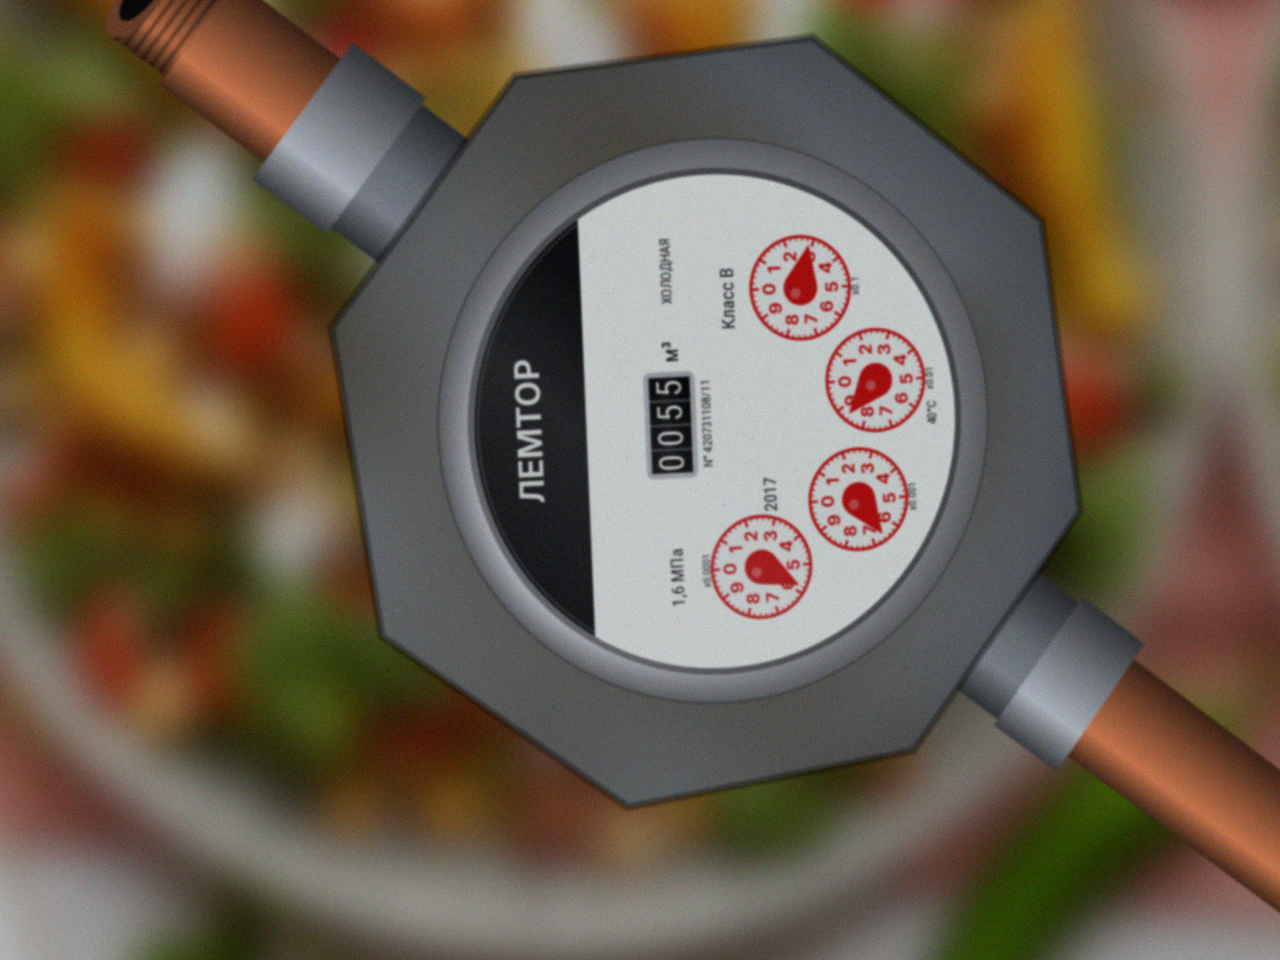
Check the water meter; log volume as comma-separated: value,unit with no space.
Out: 55.2865,m³
